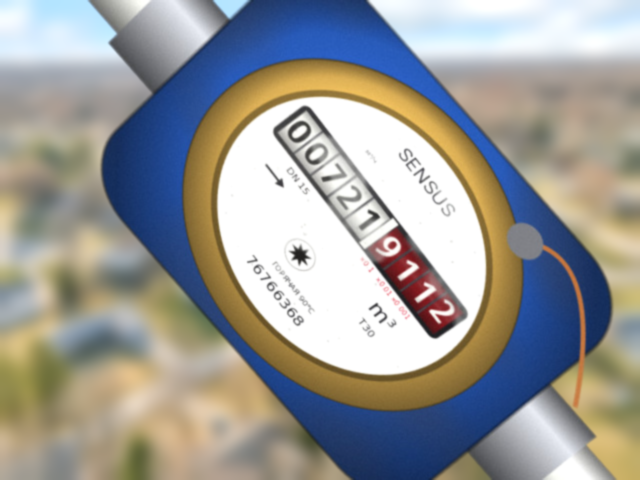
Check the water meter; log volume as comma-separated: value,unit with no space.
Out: 721.9112,m³
